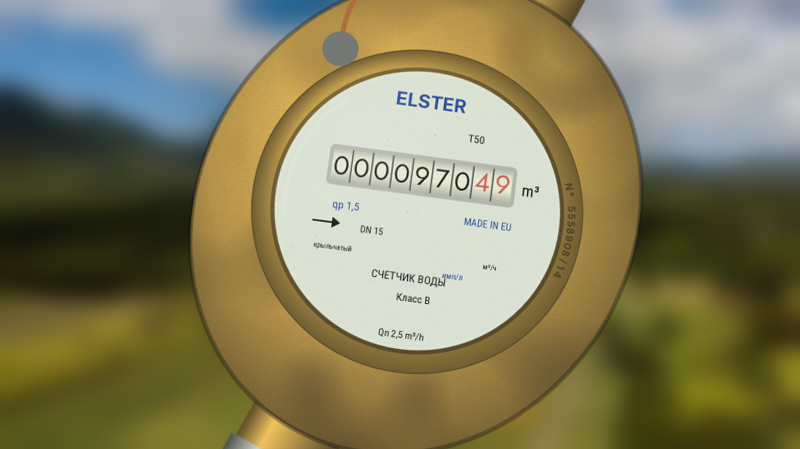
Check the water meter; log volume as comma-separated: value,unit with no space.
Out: 970.49,m³
